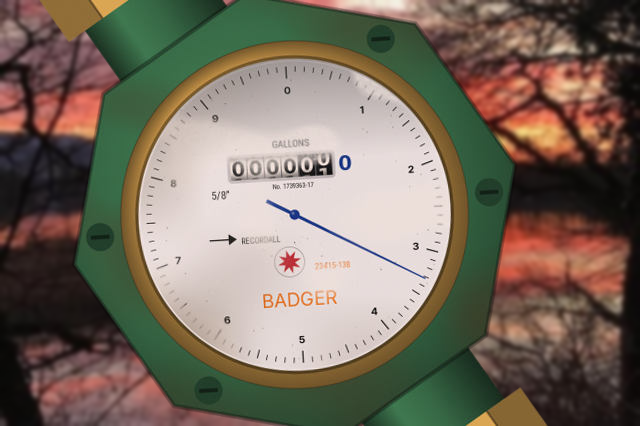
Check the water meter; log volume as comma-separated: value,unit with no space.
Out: 3.3,gal
